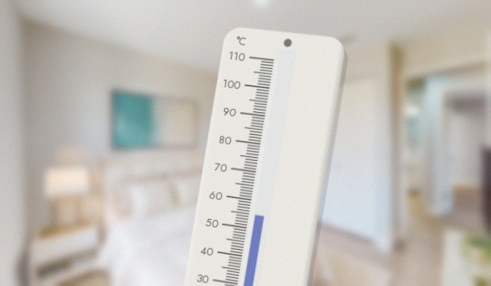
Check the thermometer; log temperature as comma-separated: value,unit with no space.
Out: 55,°C
